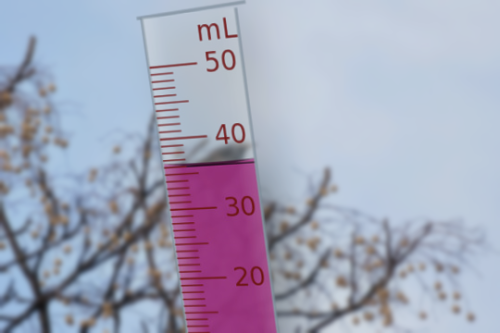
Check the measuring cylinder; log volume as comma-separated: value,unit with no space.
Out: 36,mL
